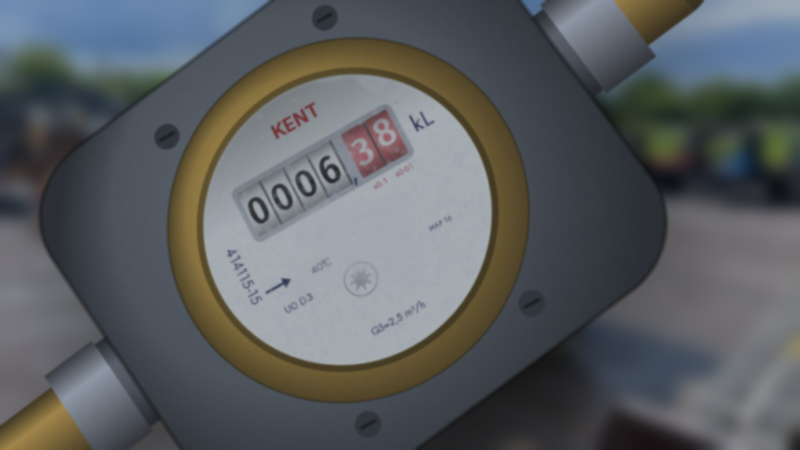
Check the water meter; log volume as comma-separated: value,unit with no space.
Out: 6.38,kL
